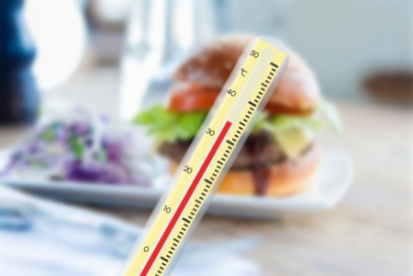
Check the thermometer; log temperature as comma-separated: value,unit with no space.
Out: 34,°C
